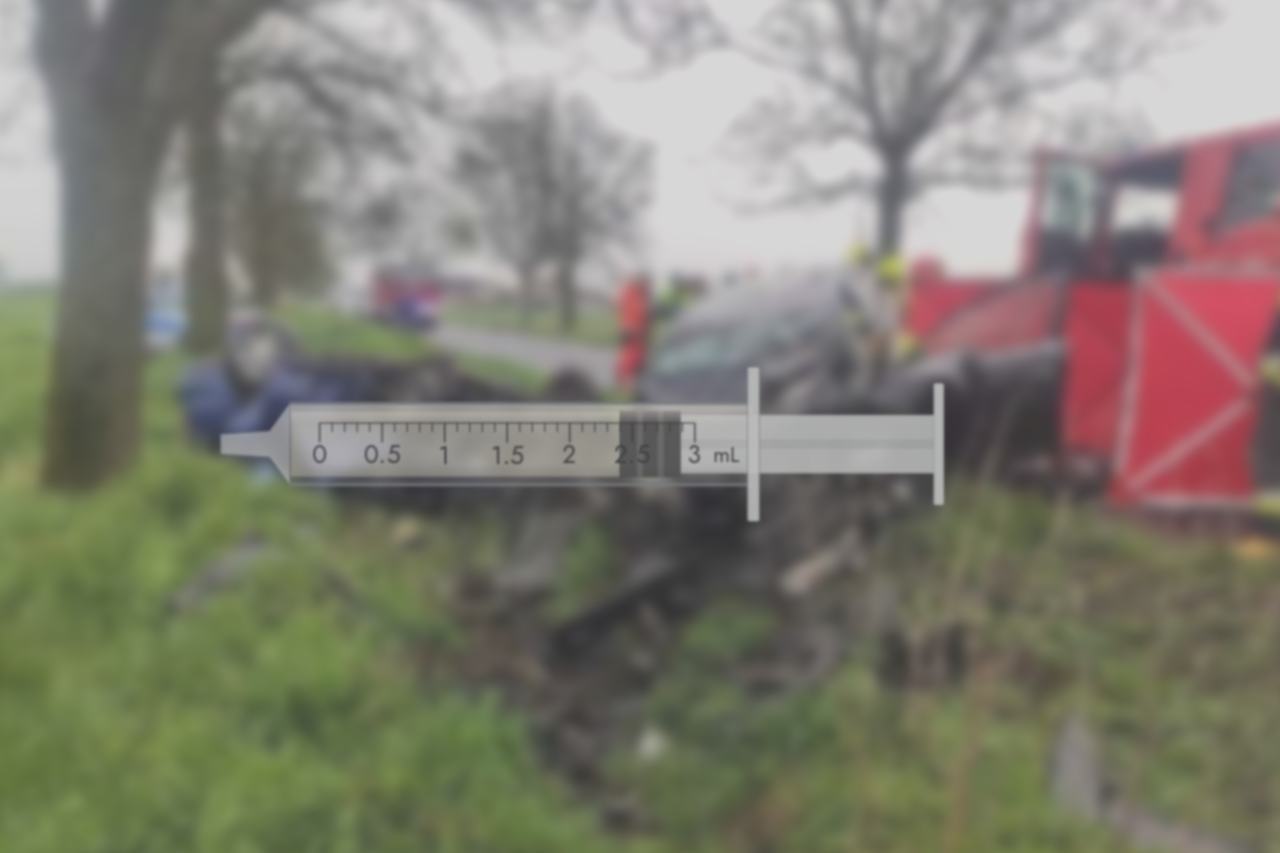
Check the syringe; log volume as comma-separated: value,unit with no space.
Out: 2.4,mL
